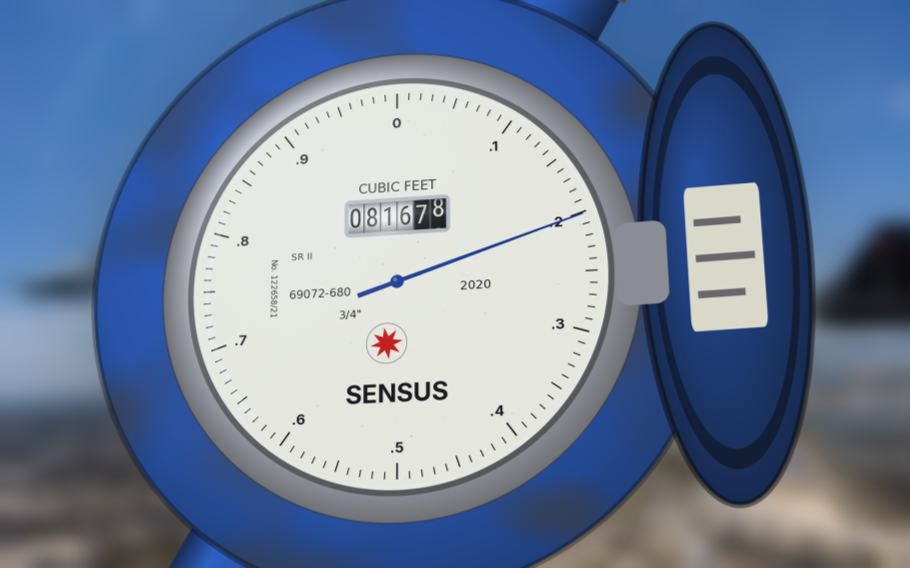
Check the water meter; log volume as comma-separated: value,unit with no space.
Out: 81678.20,ft³
